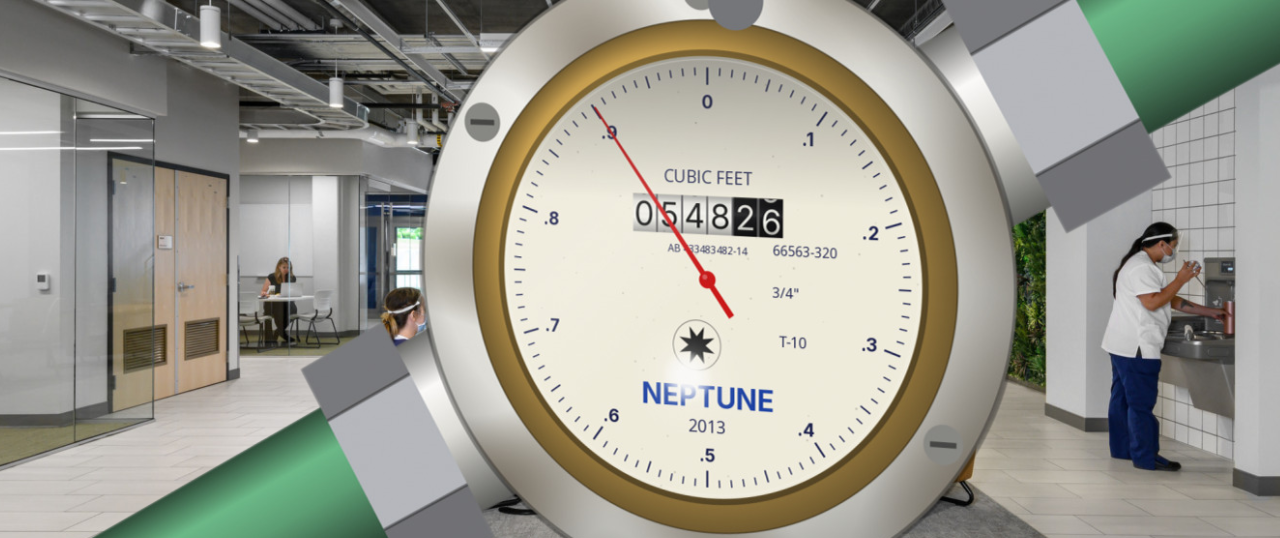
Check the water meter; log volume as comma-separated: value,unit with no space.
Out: 54825.90,ft³
